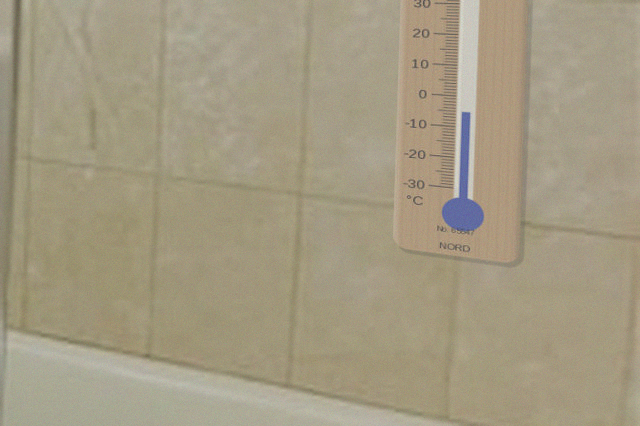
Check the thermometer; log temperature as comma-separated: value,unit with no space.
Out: -5,°C
